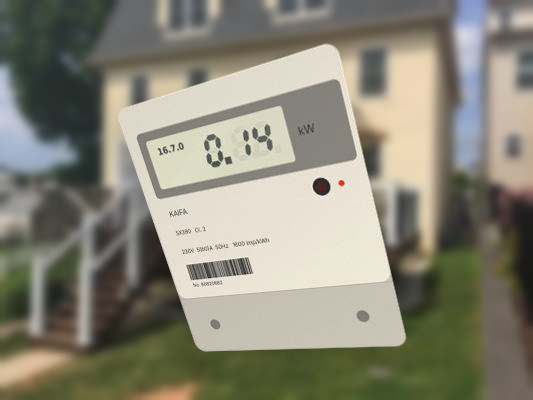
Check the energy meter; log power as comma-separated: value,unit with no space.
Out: 0.14,kW
